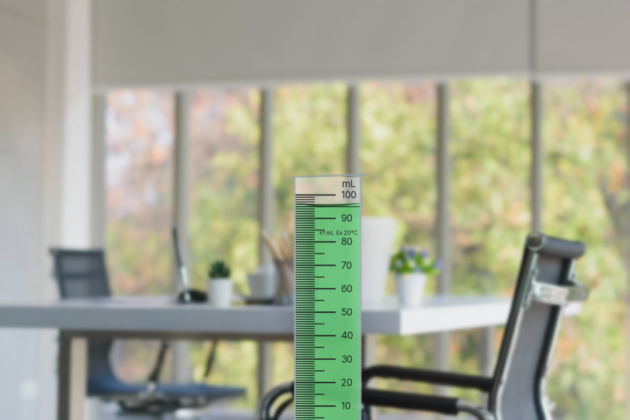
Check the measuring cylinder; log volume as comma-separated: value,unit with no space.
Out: 95,mL
